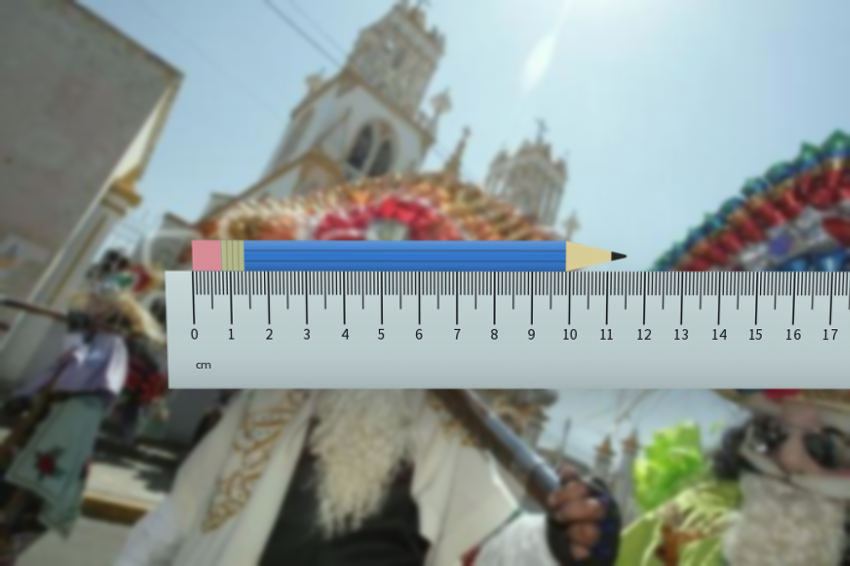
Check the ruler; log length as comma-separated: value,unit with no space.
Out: 11.5,cm
